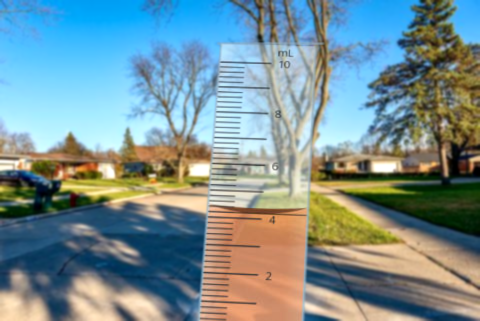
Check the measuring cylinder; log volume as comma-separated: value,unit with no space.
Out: 4.2,mL
